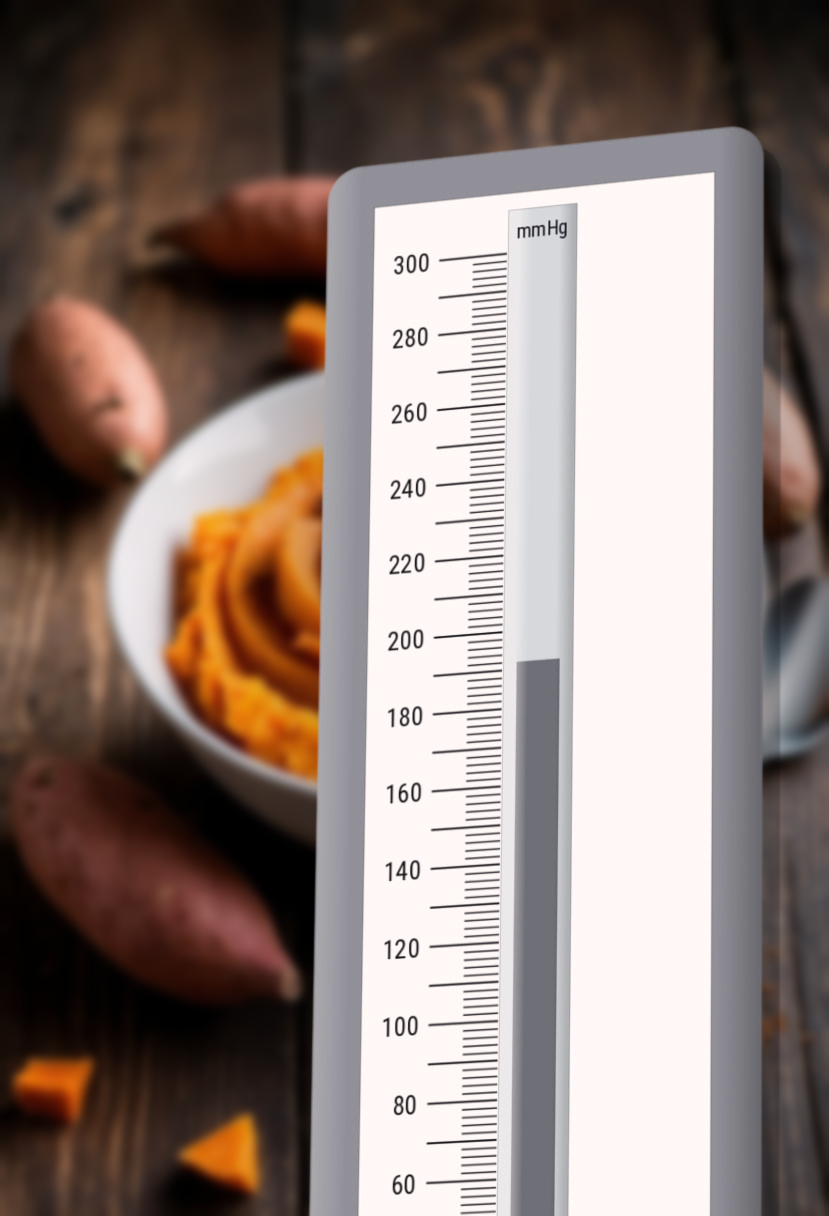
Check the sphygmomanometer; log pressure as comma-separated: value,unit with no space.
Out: 192,mmHg
